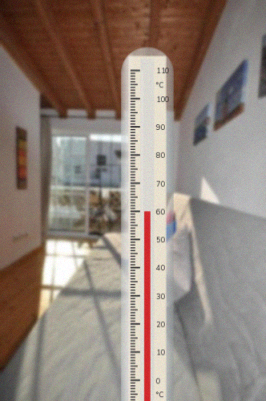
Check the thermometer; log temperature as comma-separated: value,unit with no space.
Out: 60,°C
